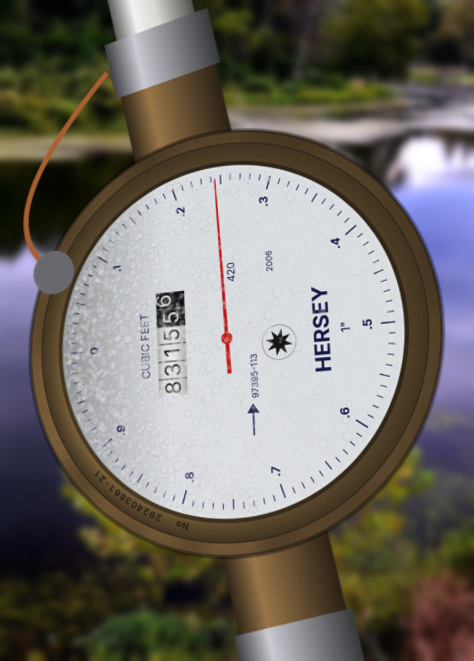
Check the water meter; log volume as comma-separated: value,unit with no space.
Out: 831556.24,ft³
